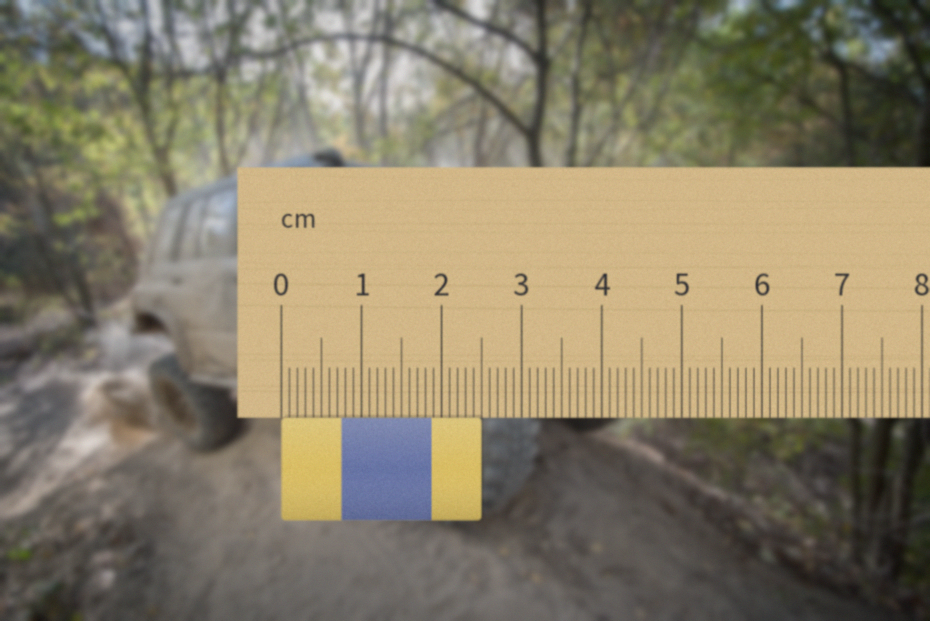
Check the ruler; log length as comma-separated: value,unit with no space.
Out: 2.5,cm
